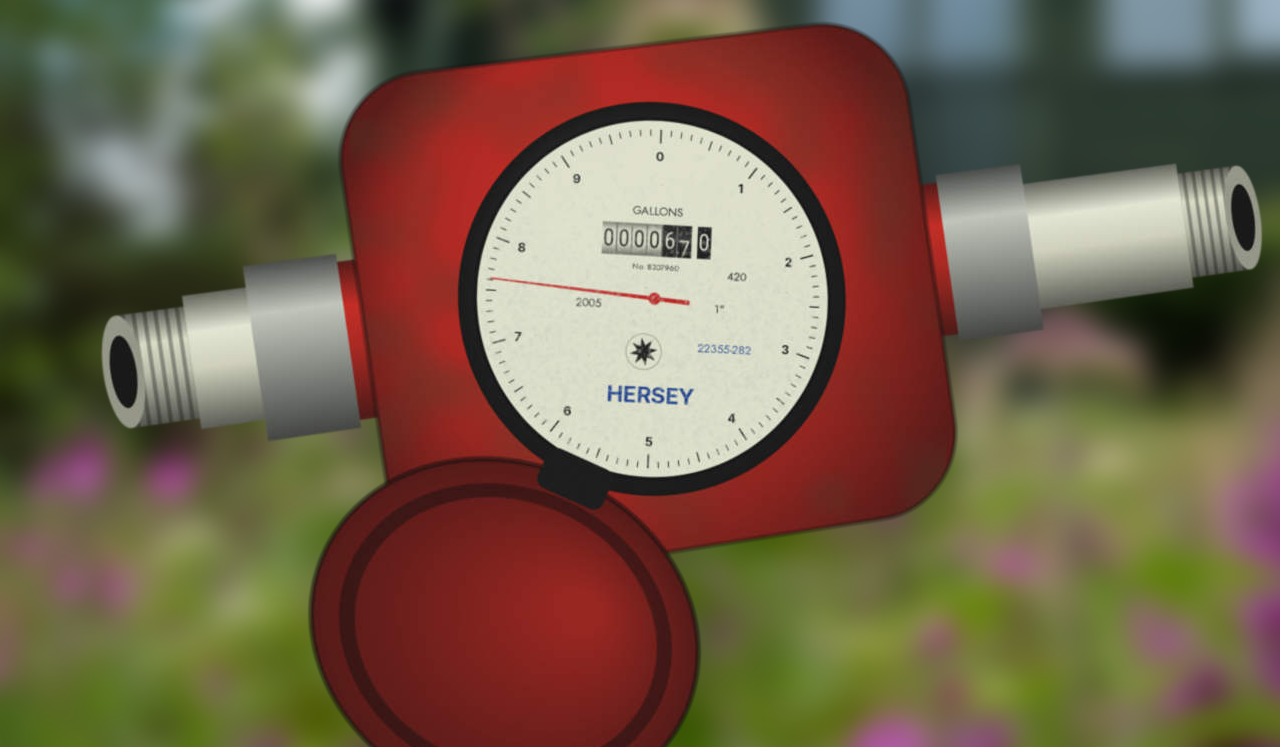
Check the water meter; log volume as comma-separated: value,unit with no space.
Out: 667.6,gal
